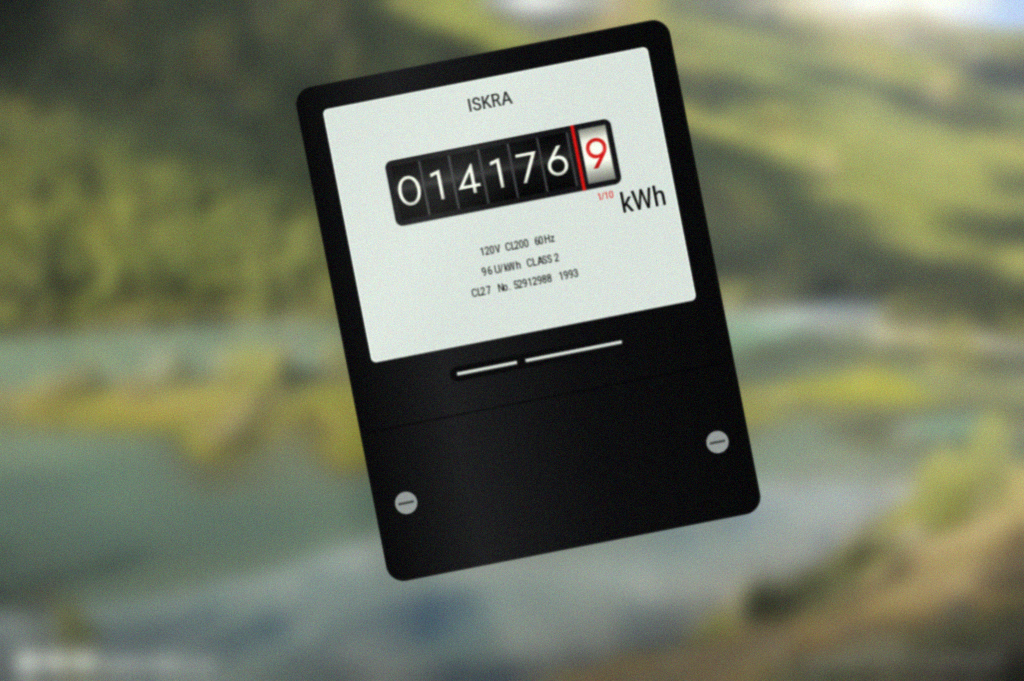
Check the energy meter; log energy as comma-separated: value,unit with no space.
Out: 14176.9,kWh
